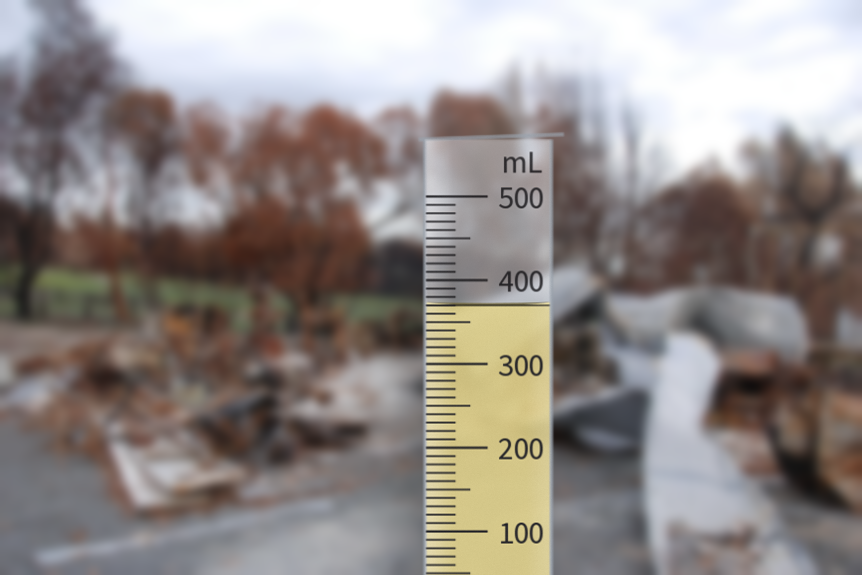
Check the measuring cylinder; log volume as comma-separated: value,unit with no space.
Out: 370,mL
